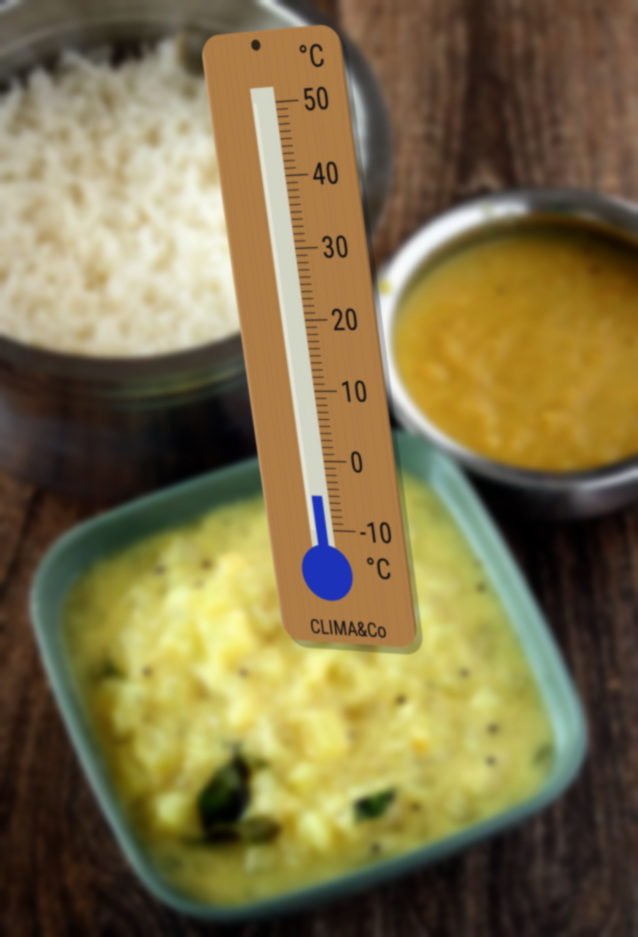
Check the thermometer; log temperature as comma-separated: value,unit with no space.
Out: -5,°C
